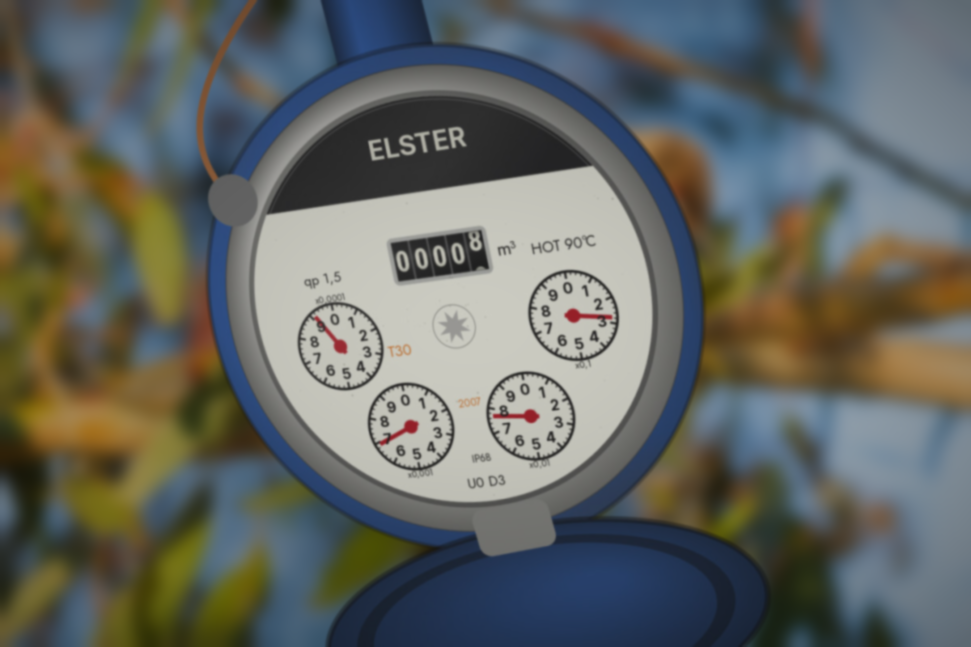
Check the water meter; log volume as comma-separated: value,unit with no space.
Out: 8.2769,m³
